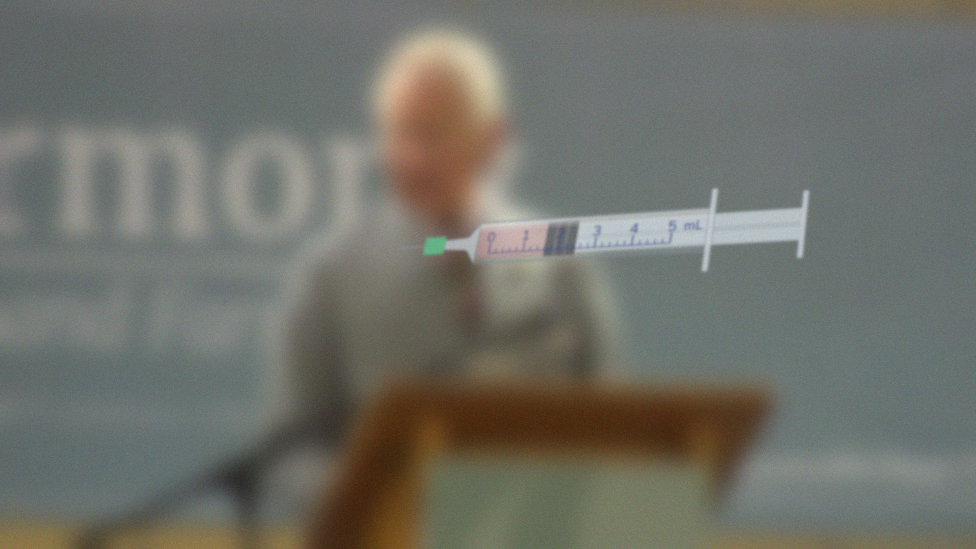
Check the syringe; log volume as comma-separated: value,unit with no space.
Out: 1.6,mL
